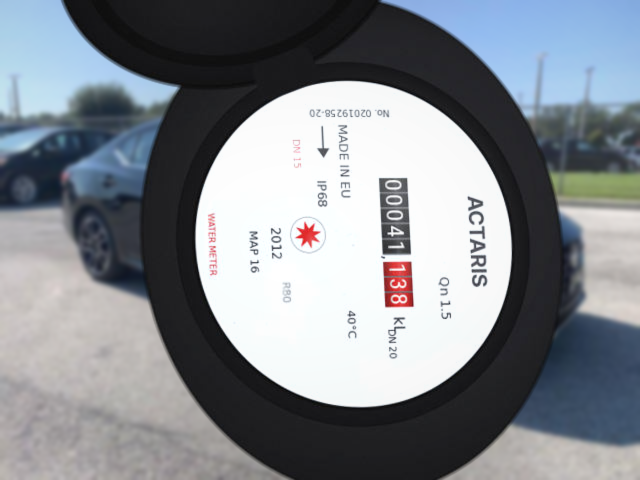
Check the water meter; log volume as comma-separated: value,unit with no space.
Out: 41.138,kL
